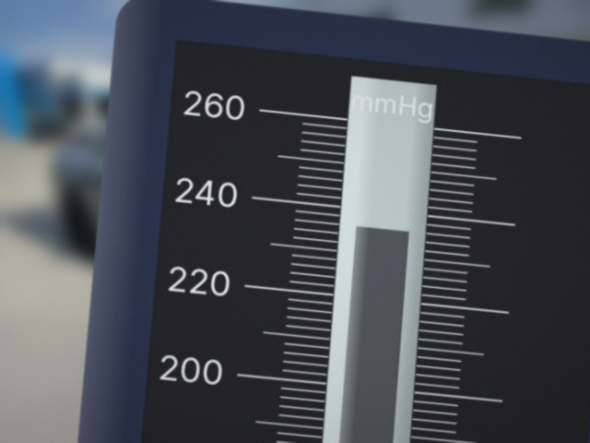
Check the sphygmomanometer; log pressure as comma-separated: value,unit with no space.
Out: 236,mmHg
